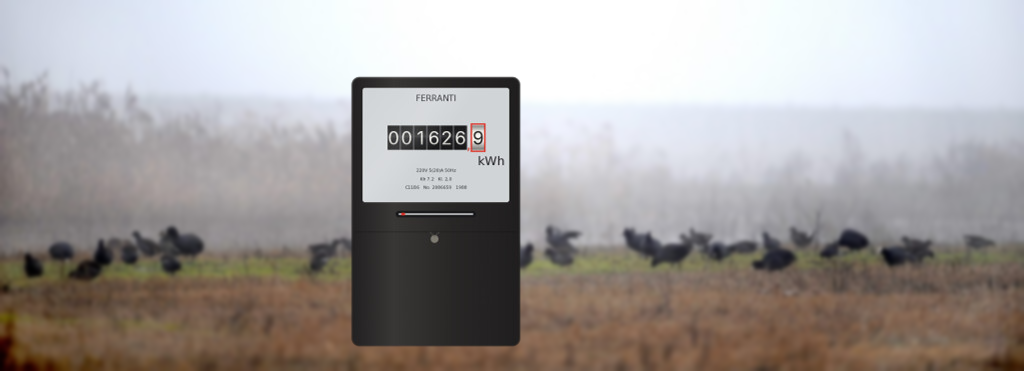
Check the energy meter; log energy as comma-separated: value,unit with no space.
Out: 1626.9,kWh
